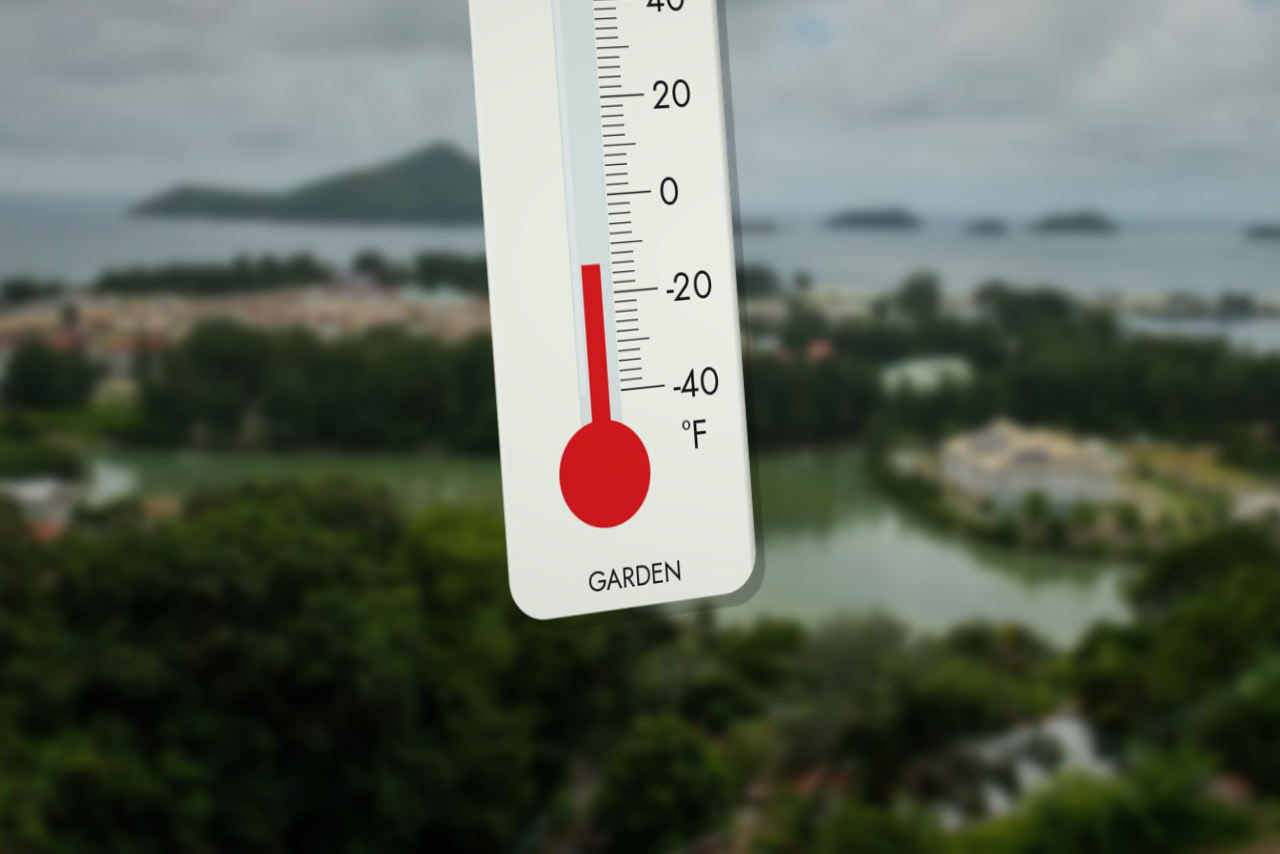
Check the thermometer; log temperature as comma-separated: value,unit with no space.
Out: -14,°F
